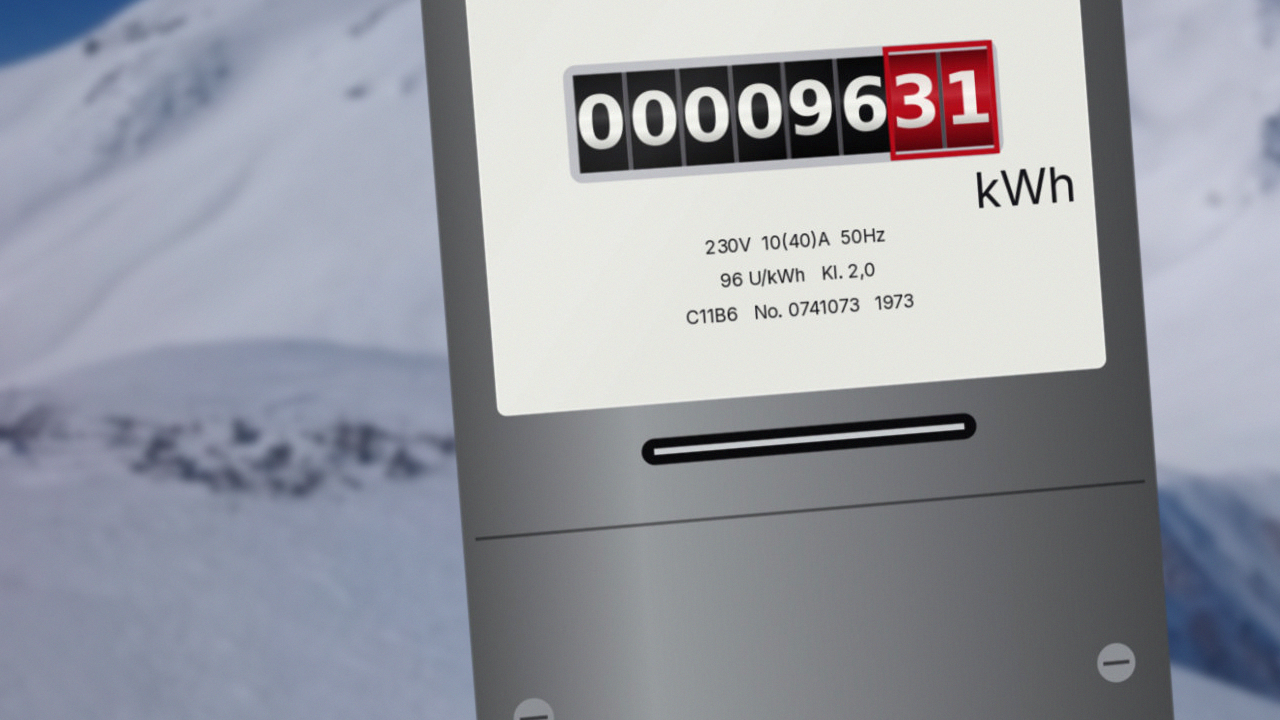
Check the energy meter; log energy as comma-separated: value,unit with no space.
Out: 96.31,kWh
